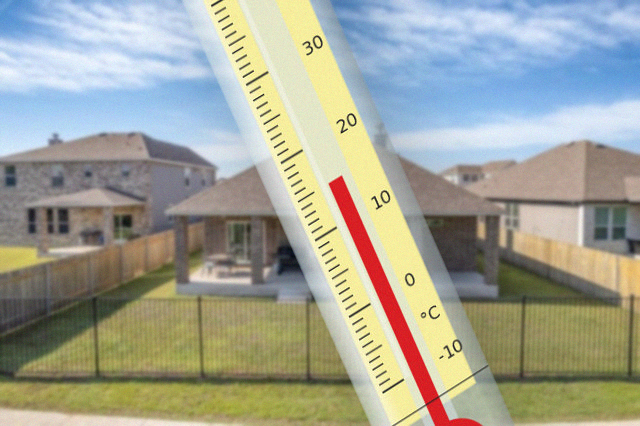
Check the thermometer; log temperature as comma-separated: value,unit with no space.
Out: 15,°C
